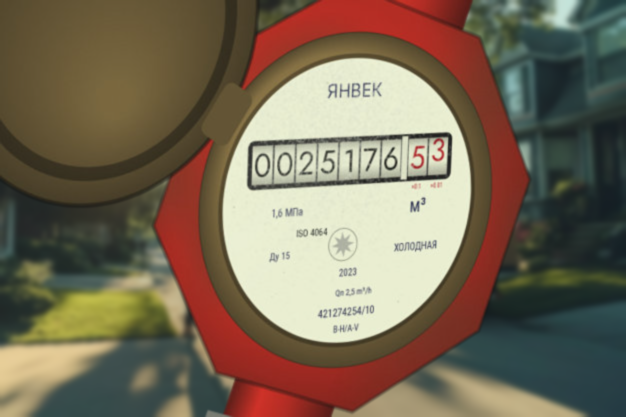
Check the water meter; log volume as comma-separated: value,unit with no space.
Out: 25176.53,m³
